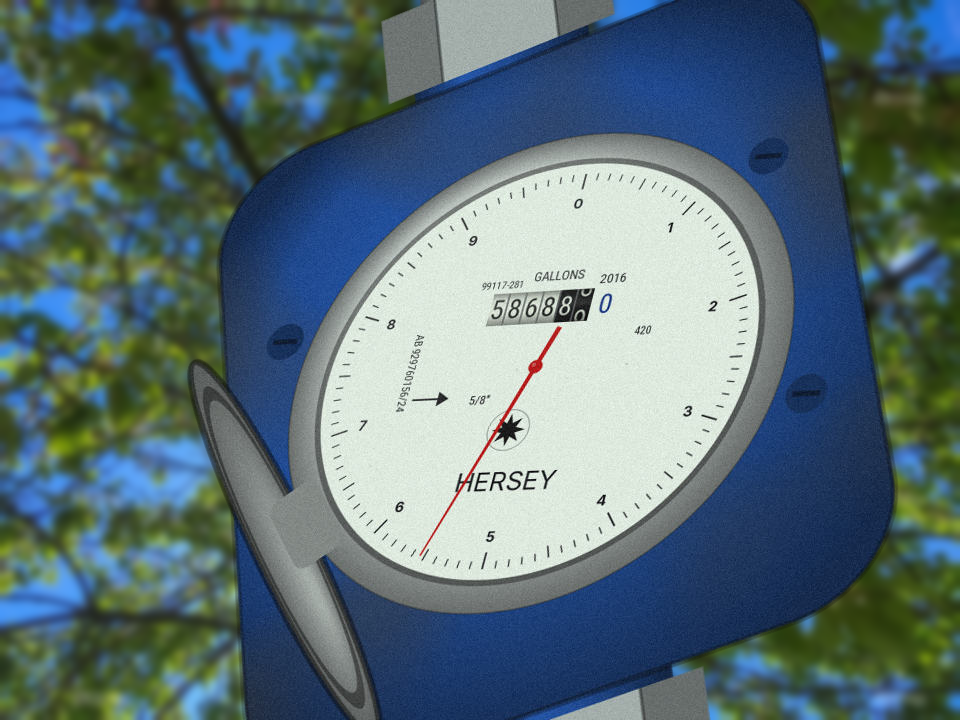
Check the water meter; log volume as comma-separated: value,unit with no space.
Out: 5868885.5,gal
